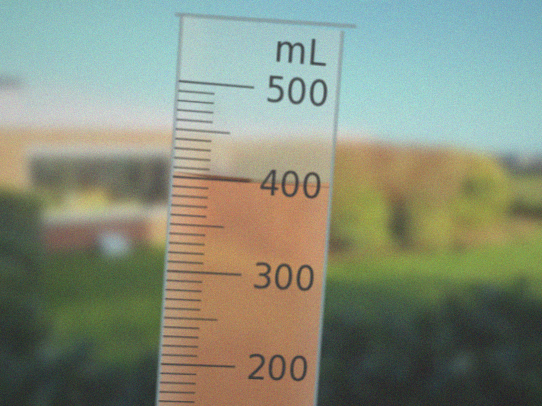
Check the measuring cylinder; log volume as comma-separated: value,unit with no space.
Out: 400,mL
